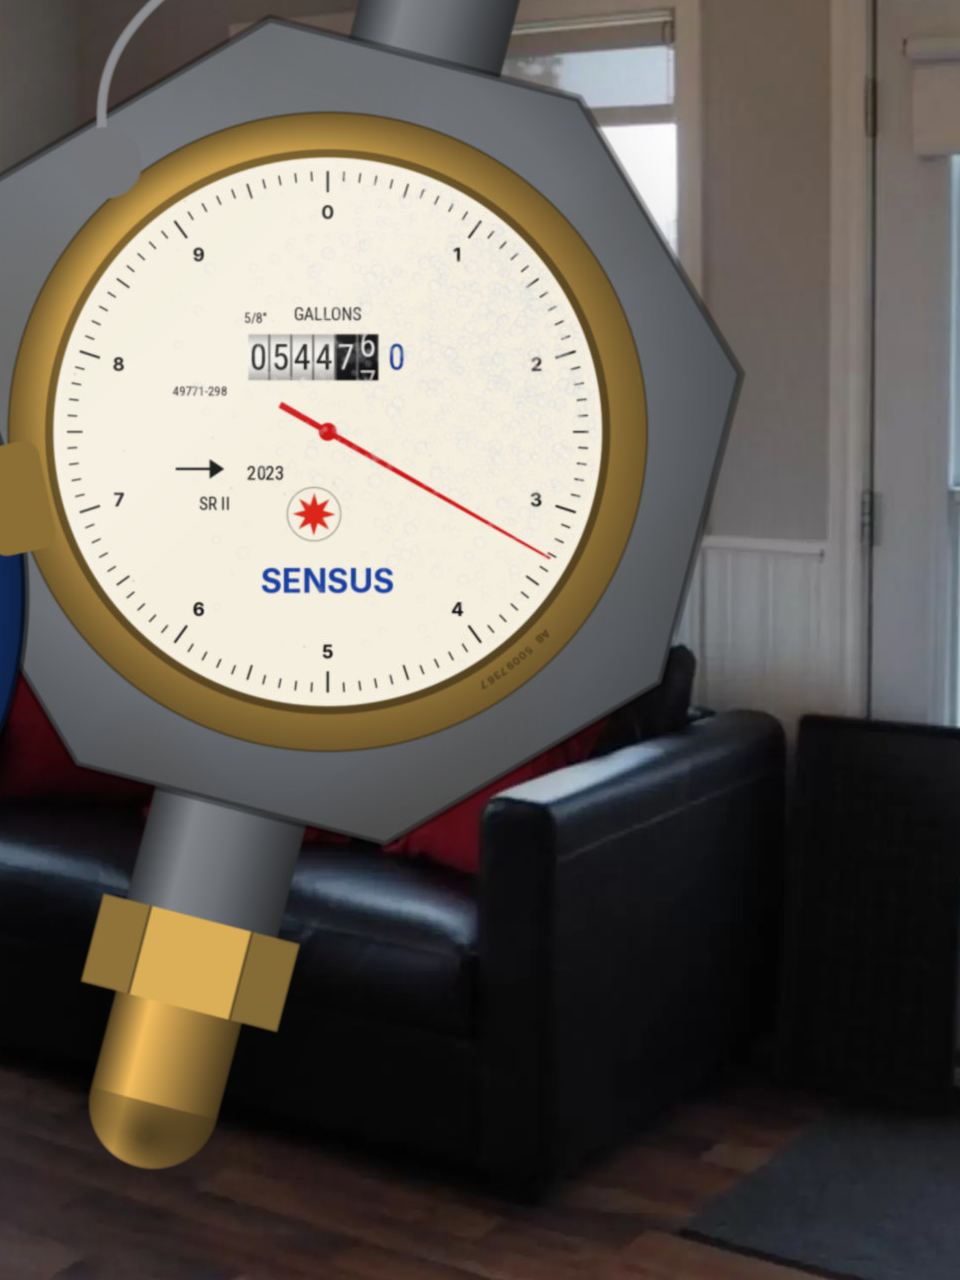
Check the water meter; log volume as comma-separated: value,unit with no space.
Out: 544763.3,gal
